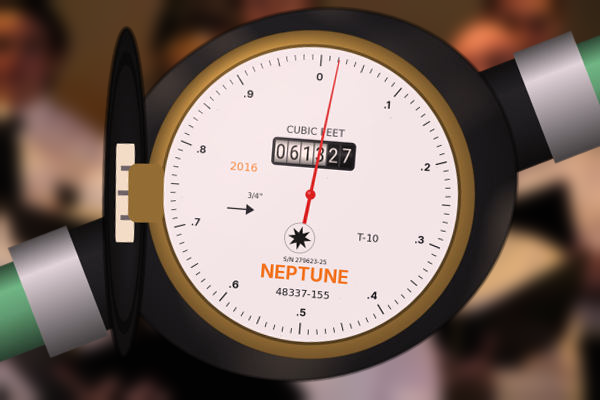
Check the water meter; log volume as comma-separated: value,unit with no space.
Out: 61327.02,ft³
